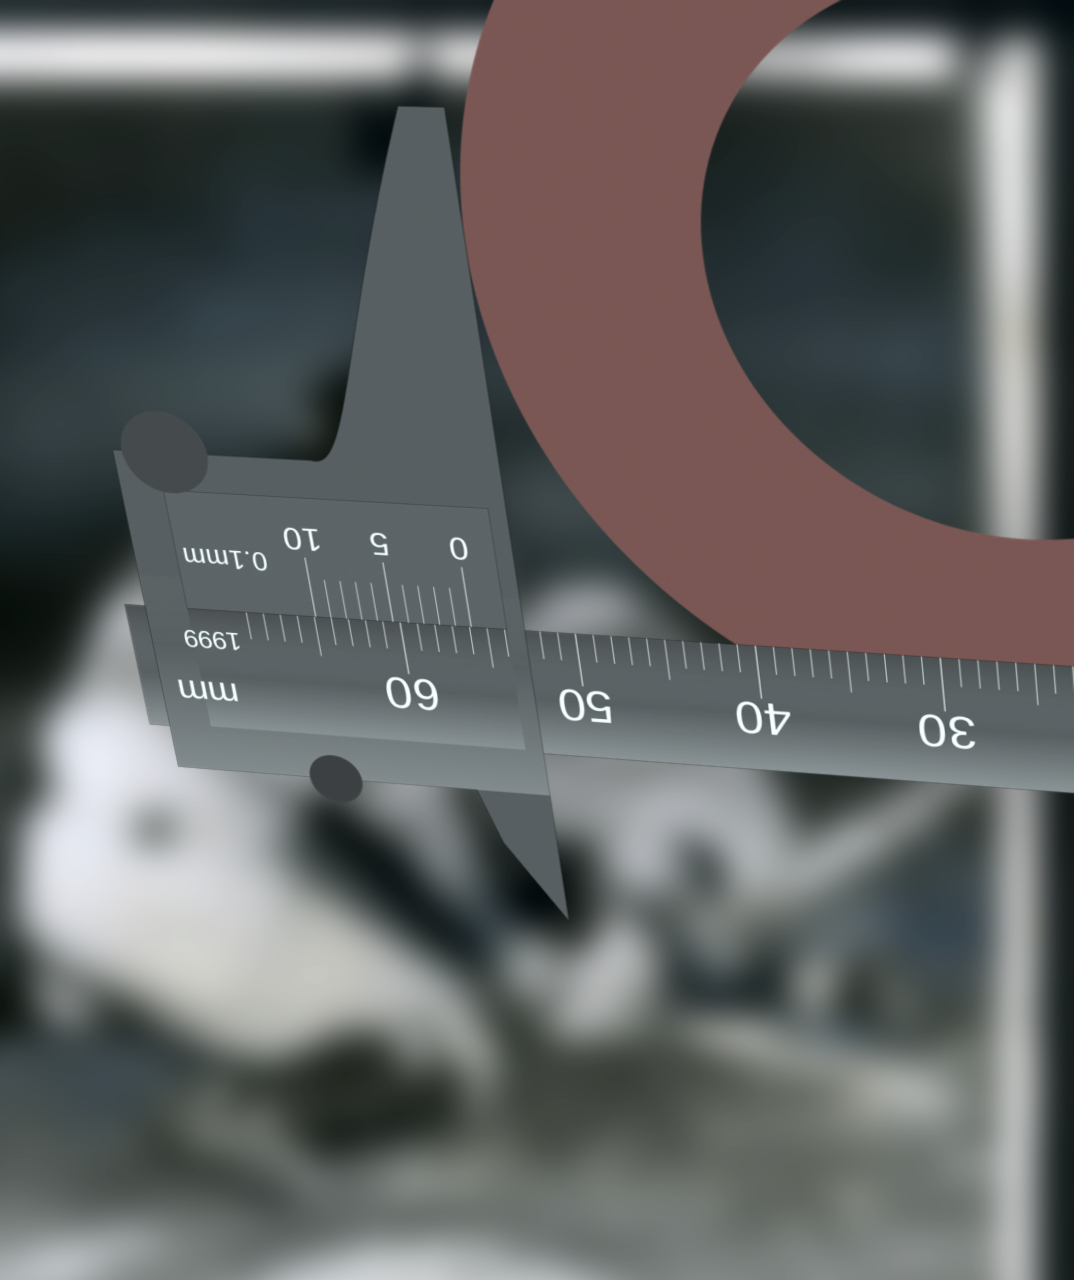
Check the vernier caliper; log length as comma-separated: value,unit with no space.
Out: 55.9,mm
